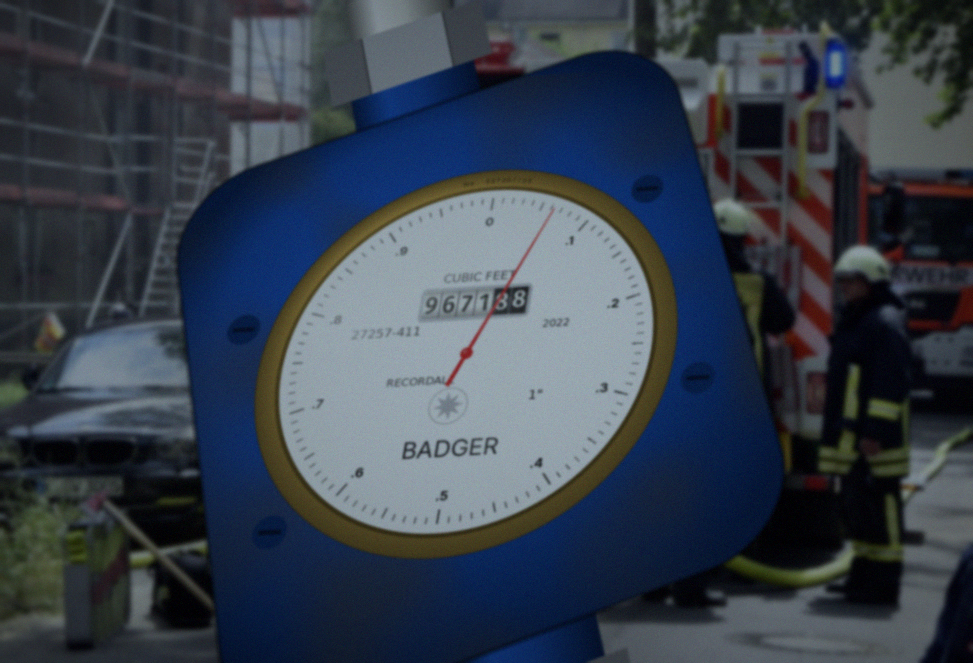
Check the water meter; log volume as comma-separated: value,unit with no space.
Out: 967188.06,ft³
